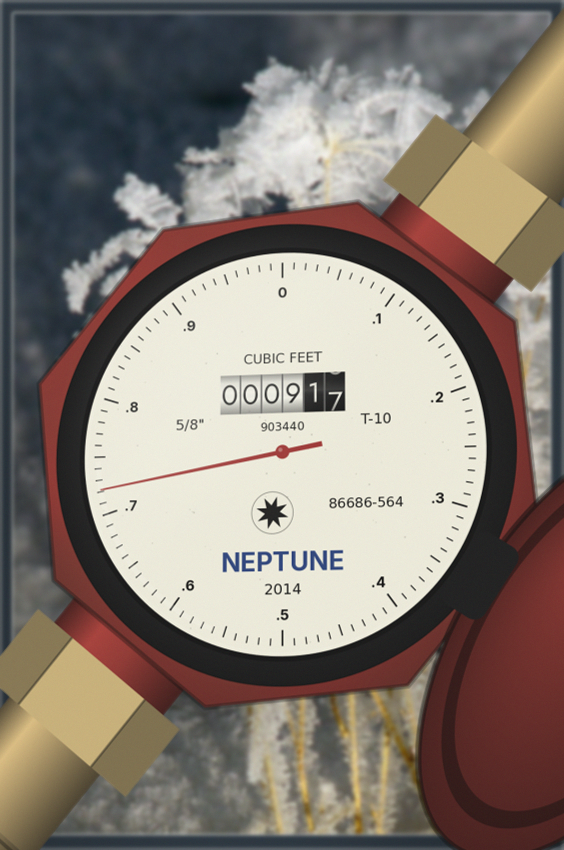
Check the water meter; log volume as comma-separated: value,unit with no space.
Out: 916.72,ft³
